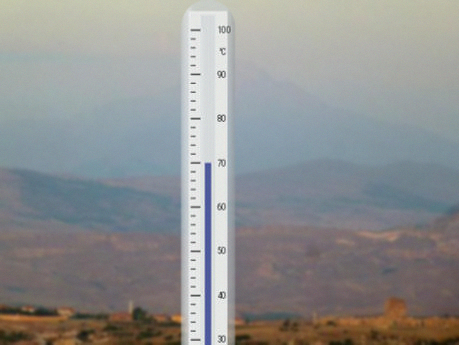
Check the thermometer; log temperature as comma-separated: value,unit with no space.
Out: 70,°C
